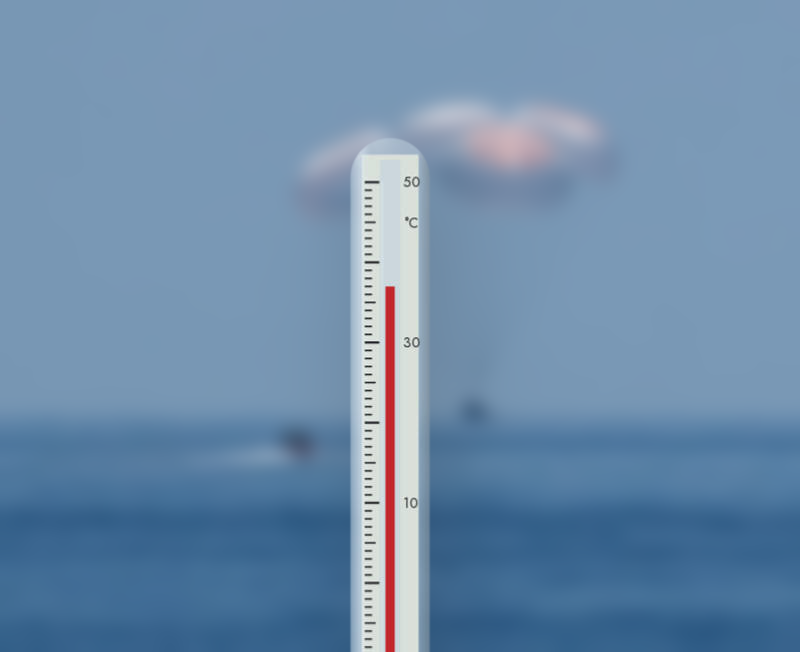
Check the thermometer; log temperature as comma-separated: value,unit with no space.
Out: 37,°C
